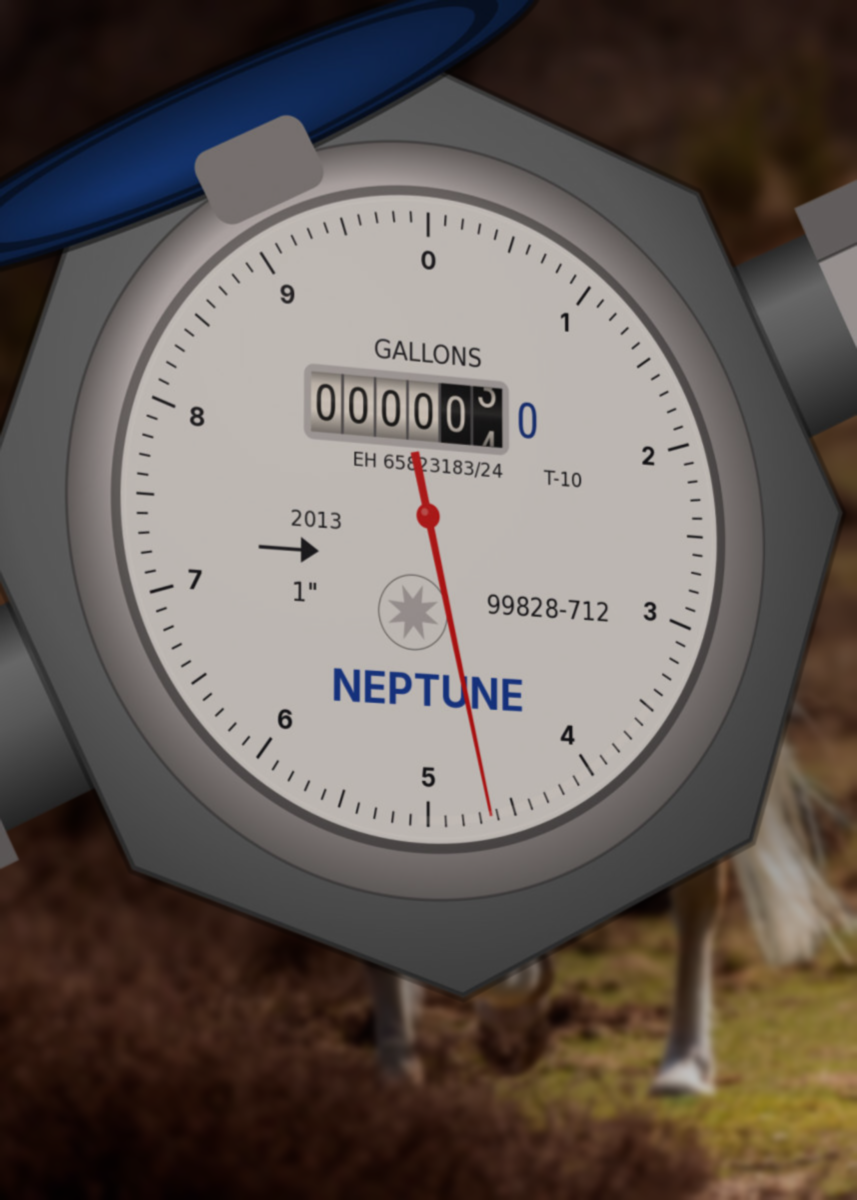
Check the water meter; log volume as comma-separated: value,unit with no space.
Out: 34.6,gal
